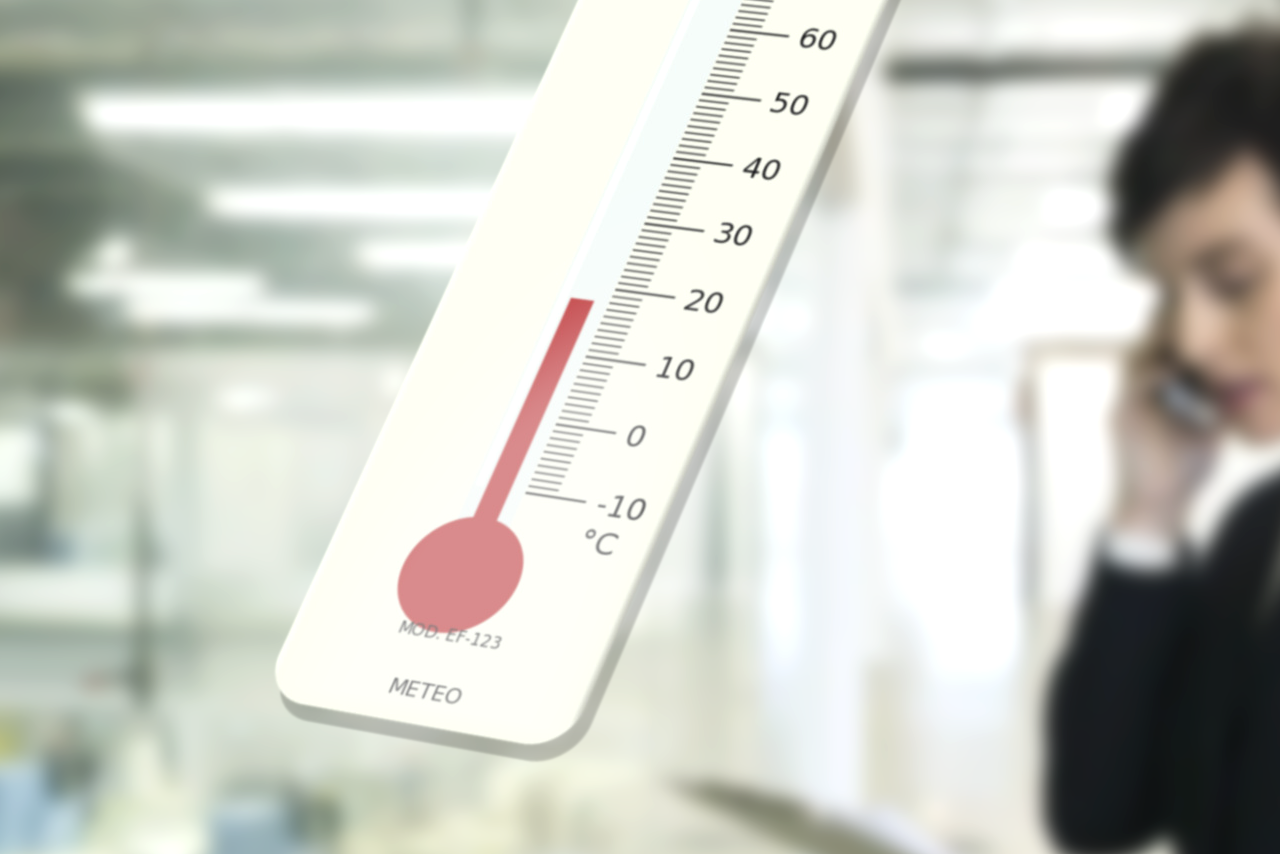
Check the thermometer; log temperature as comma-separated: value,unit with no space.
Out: 18,°C
